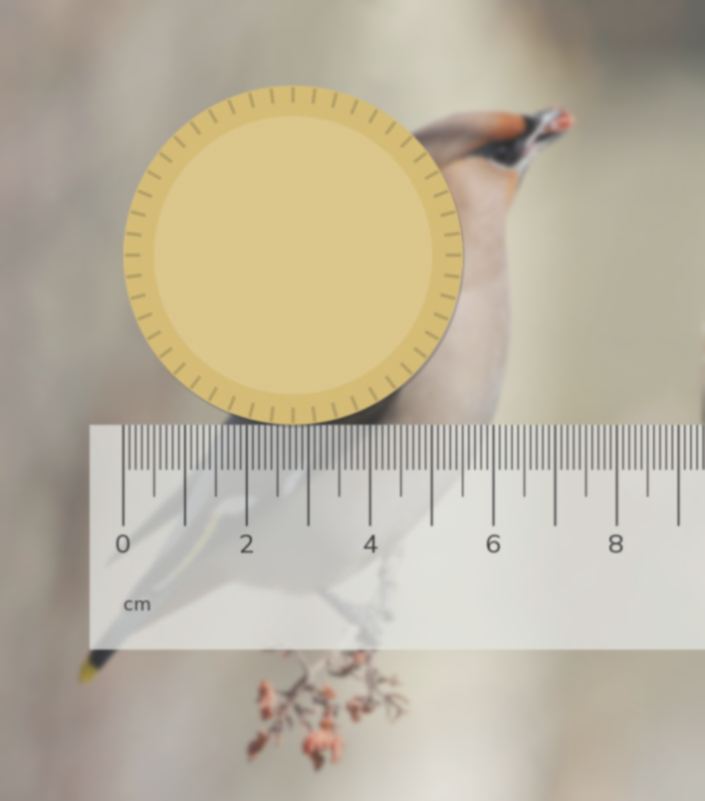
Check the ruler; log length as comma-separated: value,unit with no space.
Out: 5.5,cm
